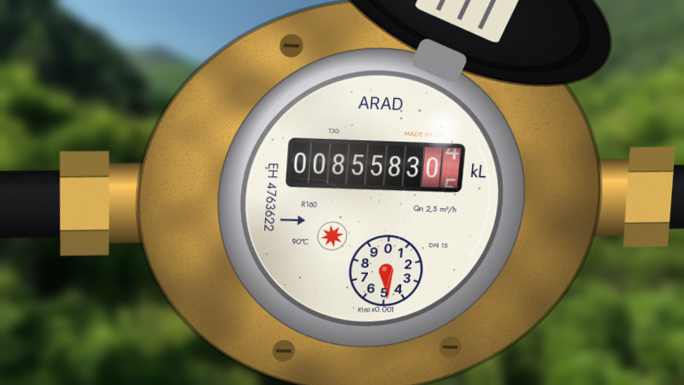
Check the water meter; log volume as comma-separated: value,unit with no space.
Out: 85583.044,kL
